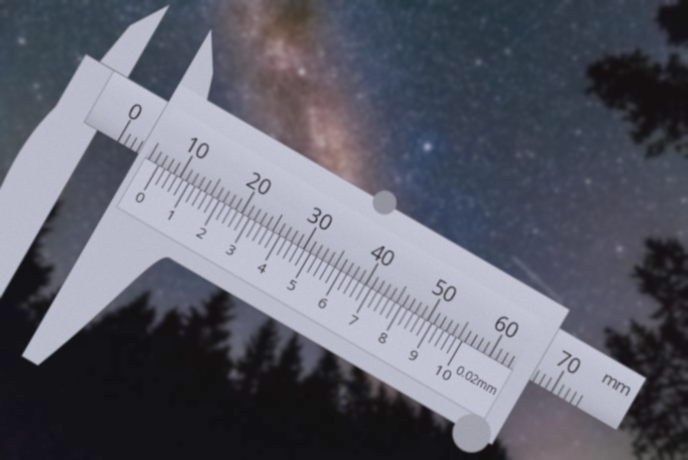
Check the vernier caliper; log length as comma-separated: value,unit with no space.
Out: 6.6,mm
